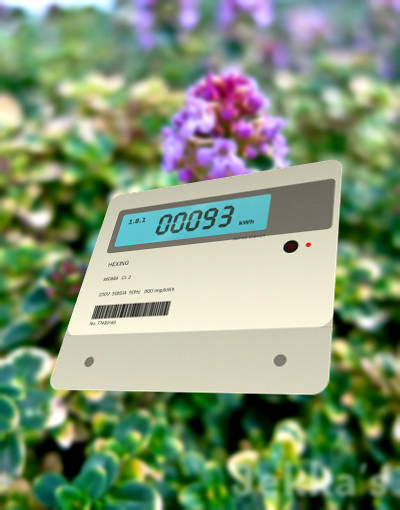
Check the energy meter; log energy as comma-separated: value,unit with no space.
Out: 93,kWh
